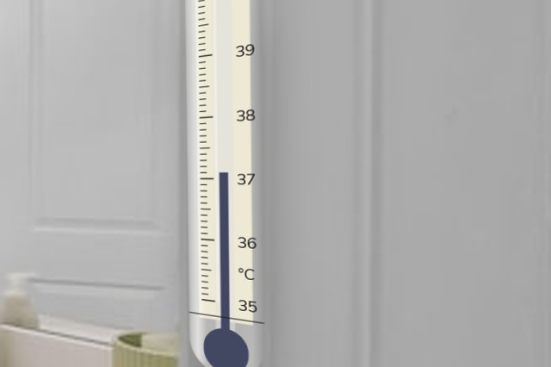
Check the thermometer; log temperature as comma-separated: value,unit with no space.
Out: 37.1,°C
